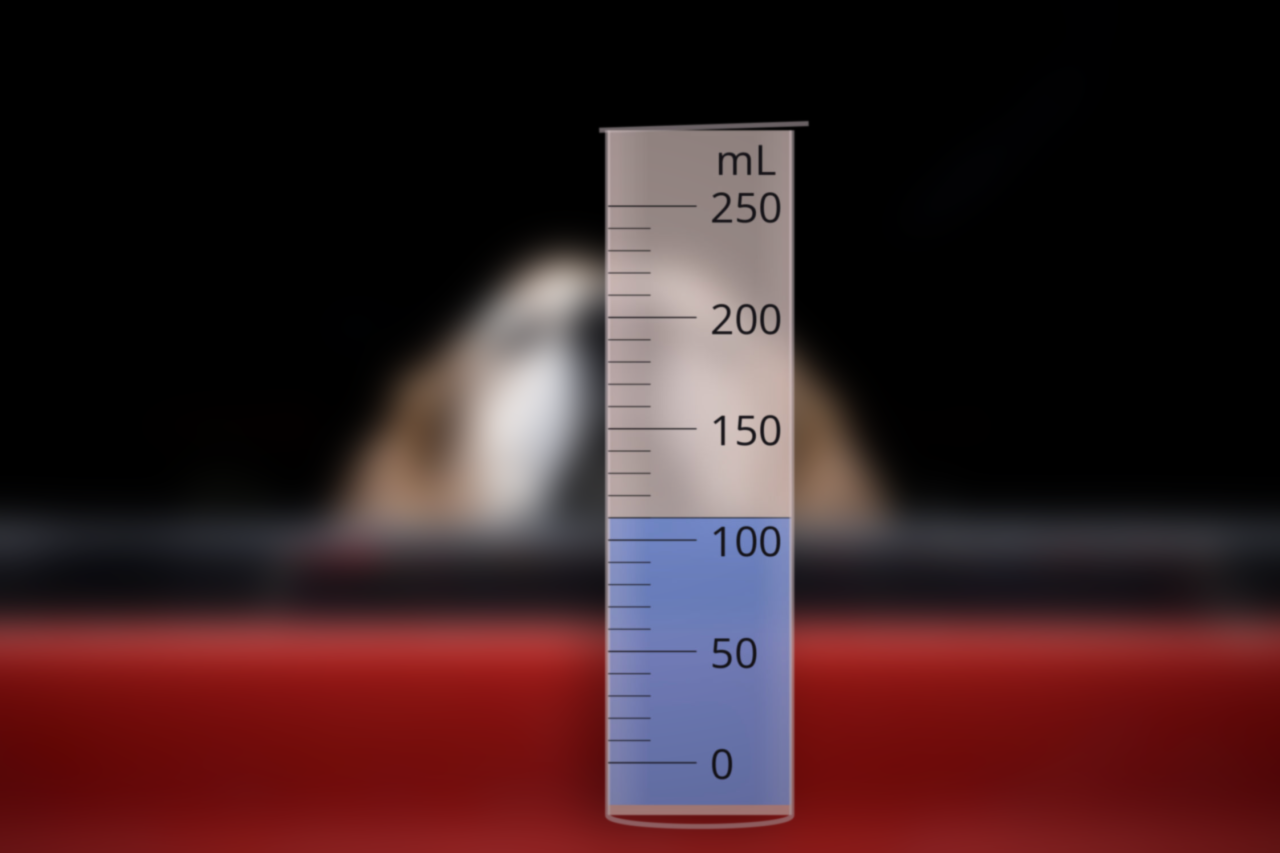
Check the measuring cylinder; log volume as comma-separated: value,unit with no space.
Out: 110,mL
